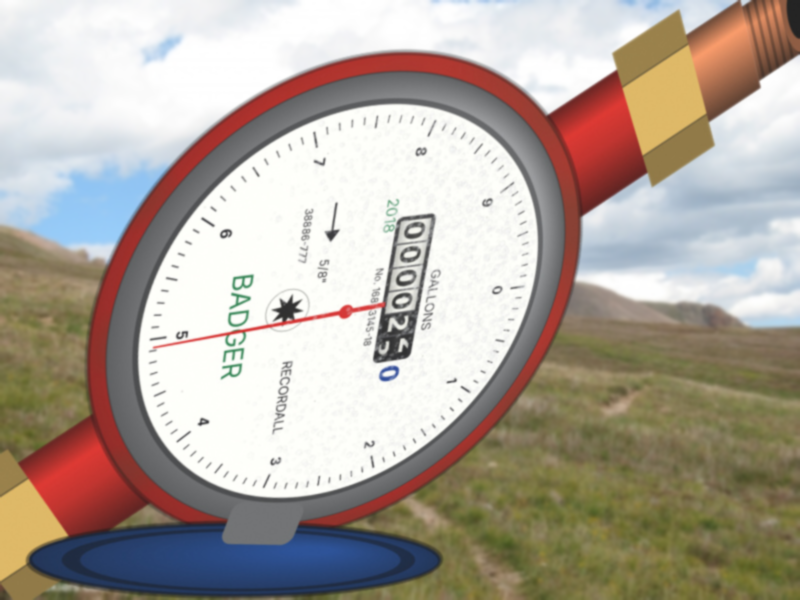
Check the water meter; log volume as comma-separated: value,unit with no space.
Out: 224.9,gal
